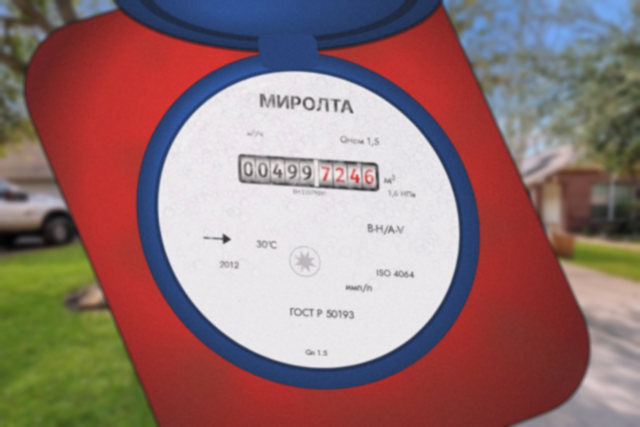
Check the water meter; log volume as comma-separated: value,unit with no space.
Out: 499.7246,m³
